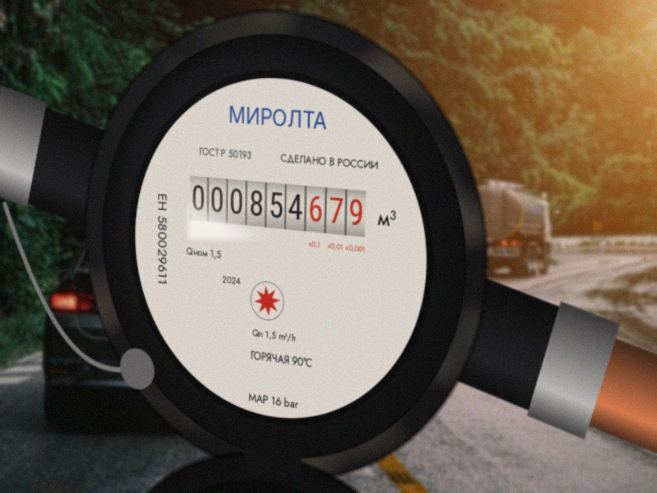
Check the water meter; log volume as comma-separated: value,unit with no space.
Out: 854.679,m³
